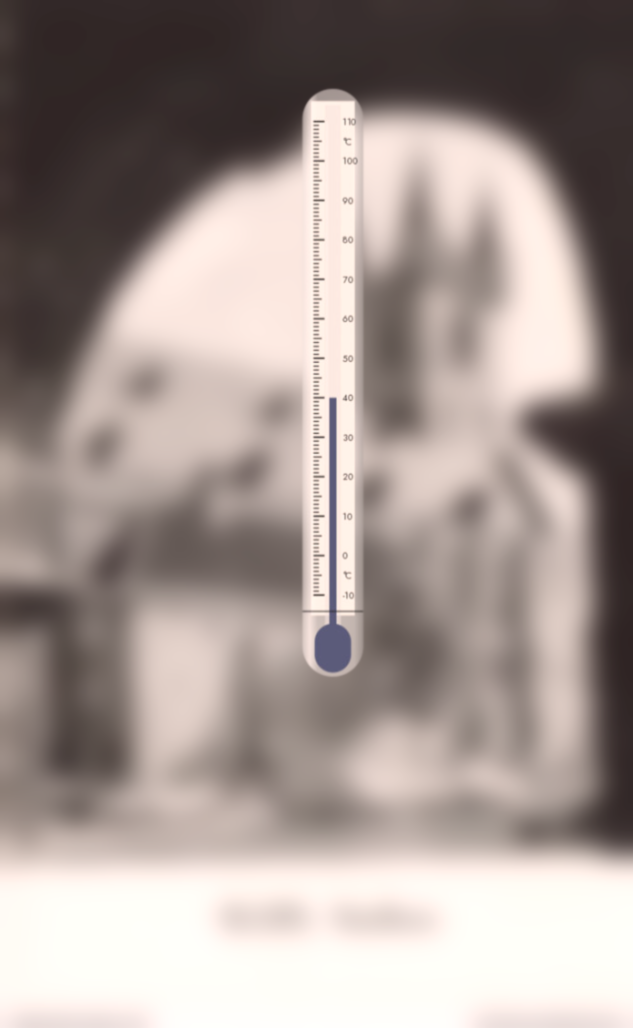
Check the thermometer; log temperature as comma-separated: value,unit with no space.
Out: 40,°C
